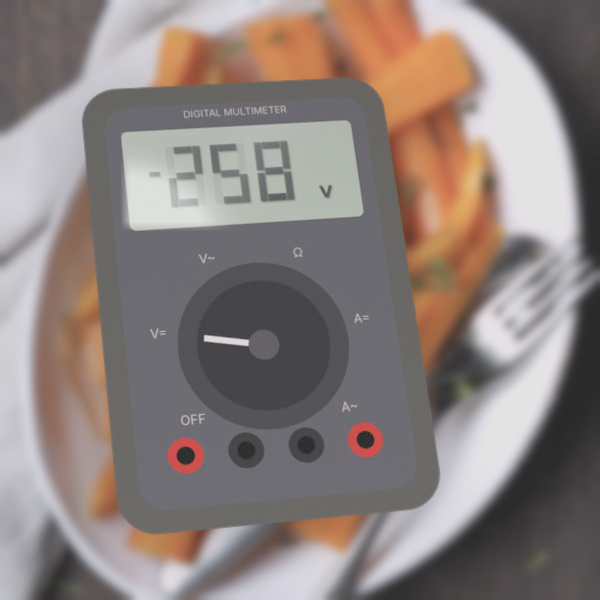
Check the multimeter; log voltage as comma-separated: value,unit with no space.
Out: -258,V
